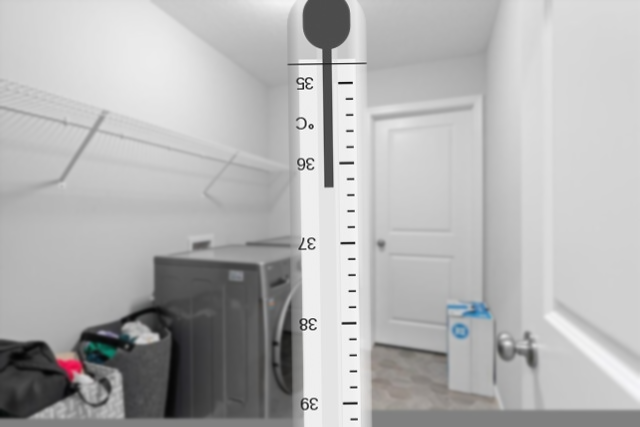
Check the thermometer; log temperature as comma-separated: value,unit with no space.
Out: 36.3,°C
